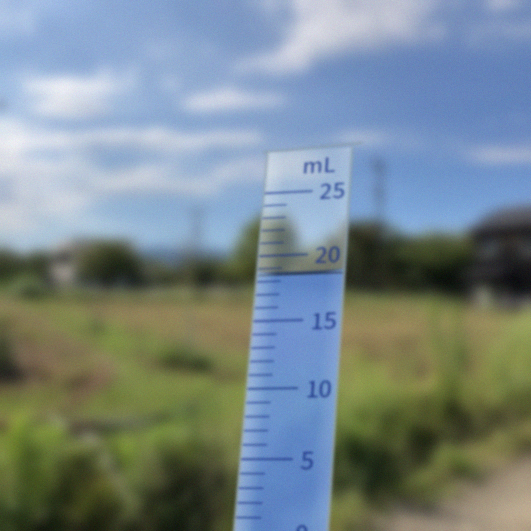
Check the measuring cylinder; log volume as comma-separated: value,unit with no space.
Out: 18.5,mL
